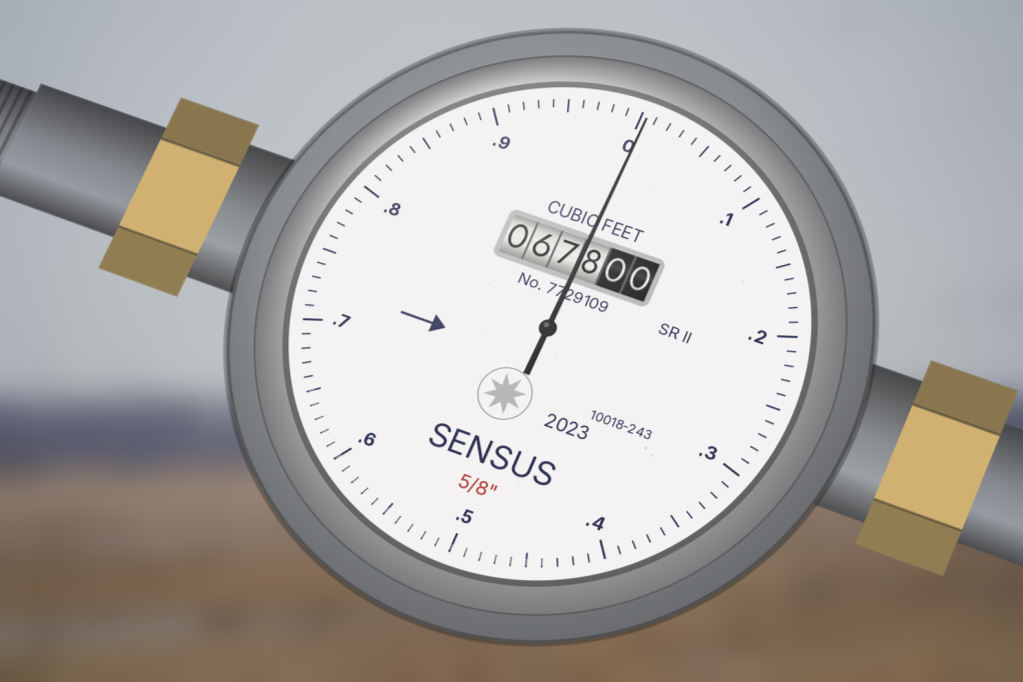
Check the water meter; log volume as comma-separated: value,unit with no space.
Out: 67800.00,ft³
